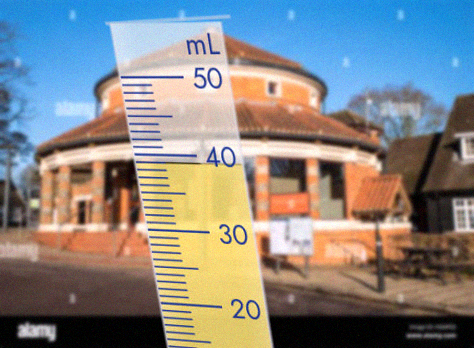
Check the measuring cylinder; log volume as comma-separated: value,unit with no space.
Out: 39,mL
